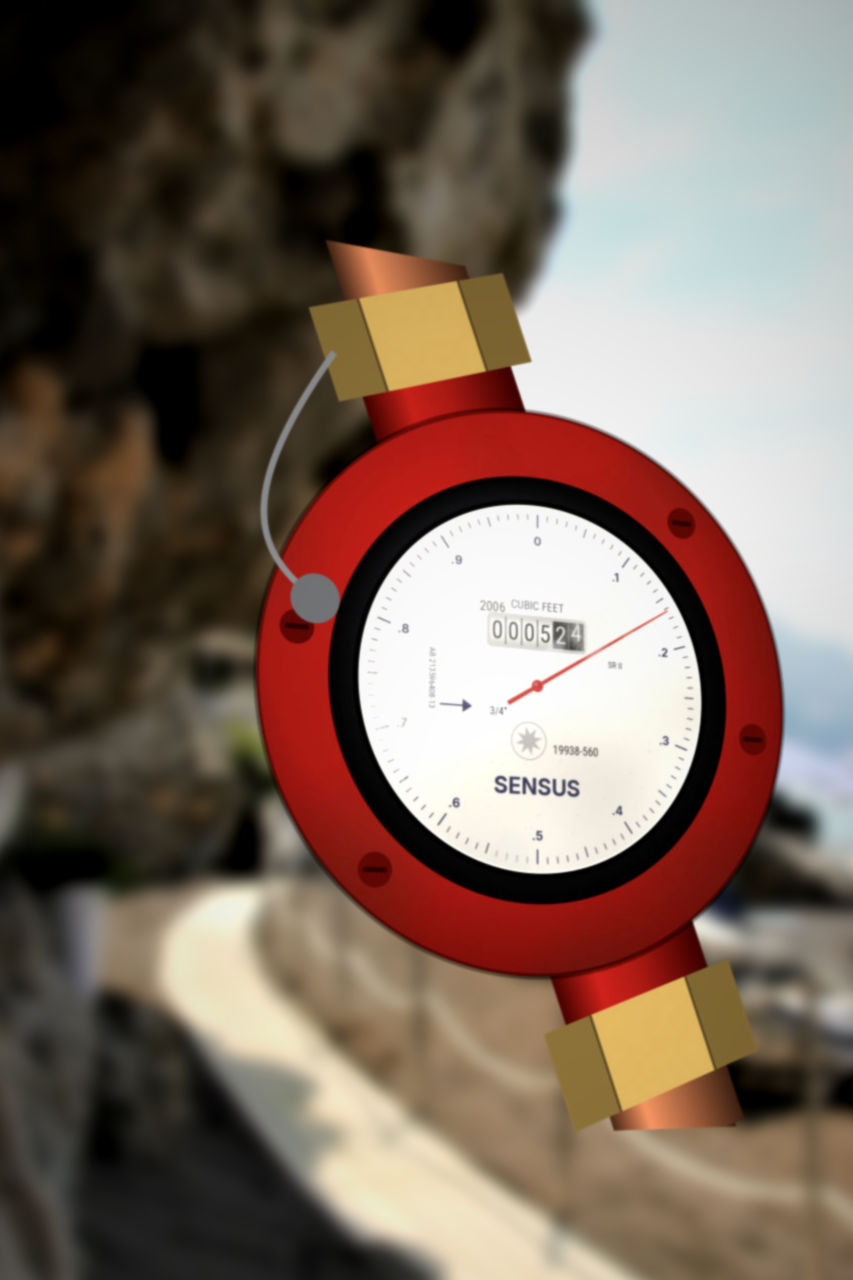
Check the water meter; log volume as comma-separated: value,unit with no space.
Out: 524.16,ft³
